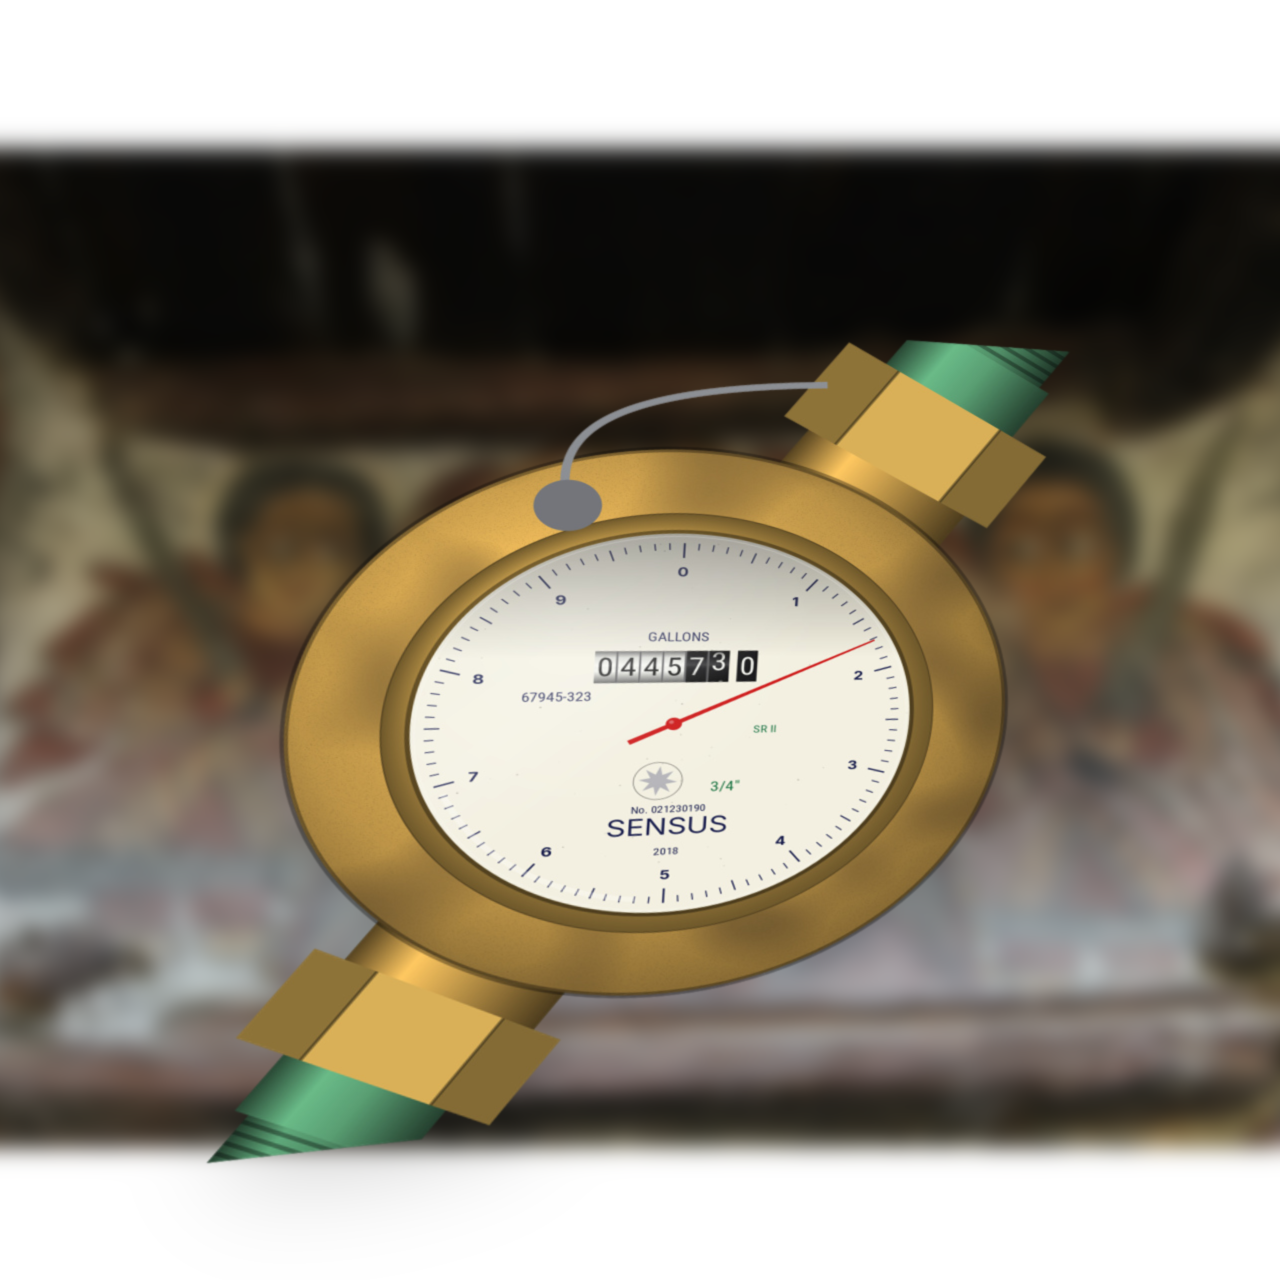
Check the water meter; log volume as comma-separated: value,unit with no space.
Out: 445731.7,gal
